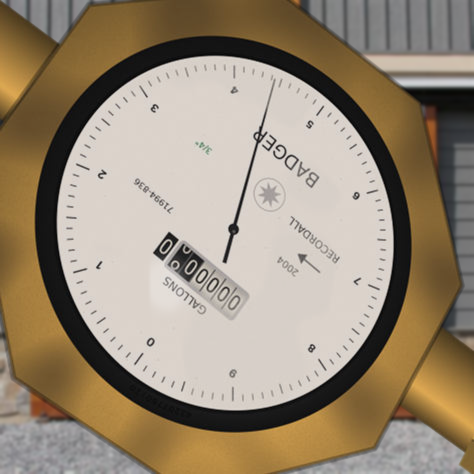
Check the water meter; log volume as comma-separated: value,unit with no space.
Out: 84.4,gal
